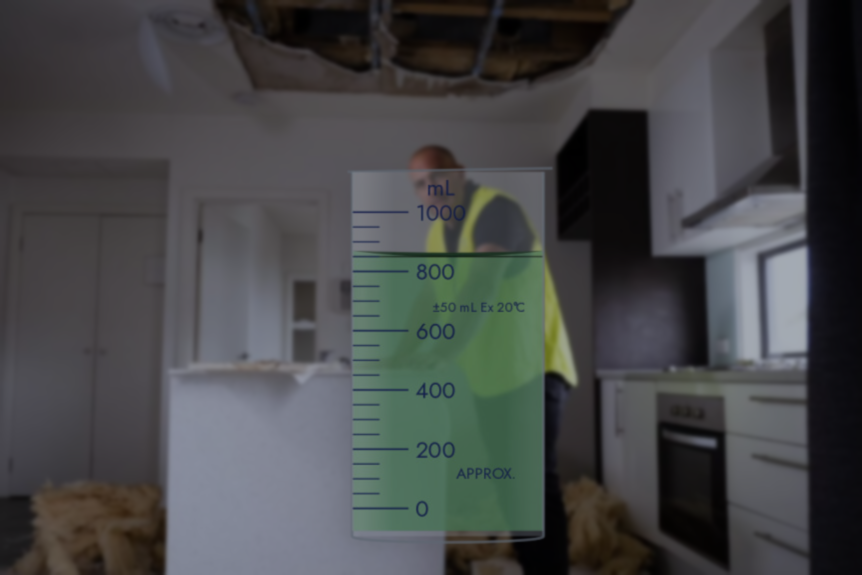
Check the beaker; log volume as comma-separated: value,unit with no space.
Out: 850,mL
